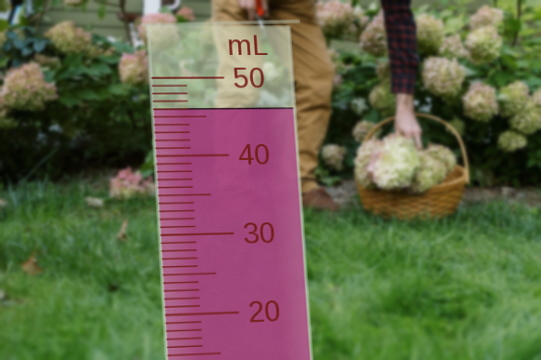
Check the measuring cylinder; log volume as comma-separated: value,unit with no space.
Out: 46,mL
